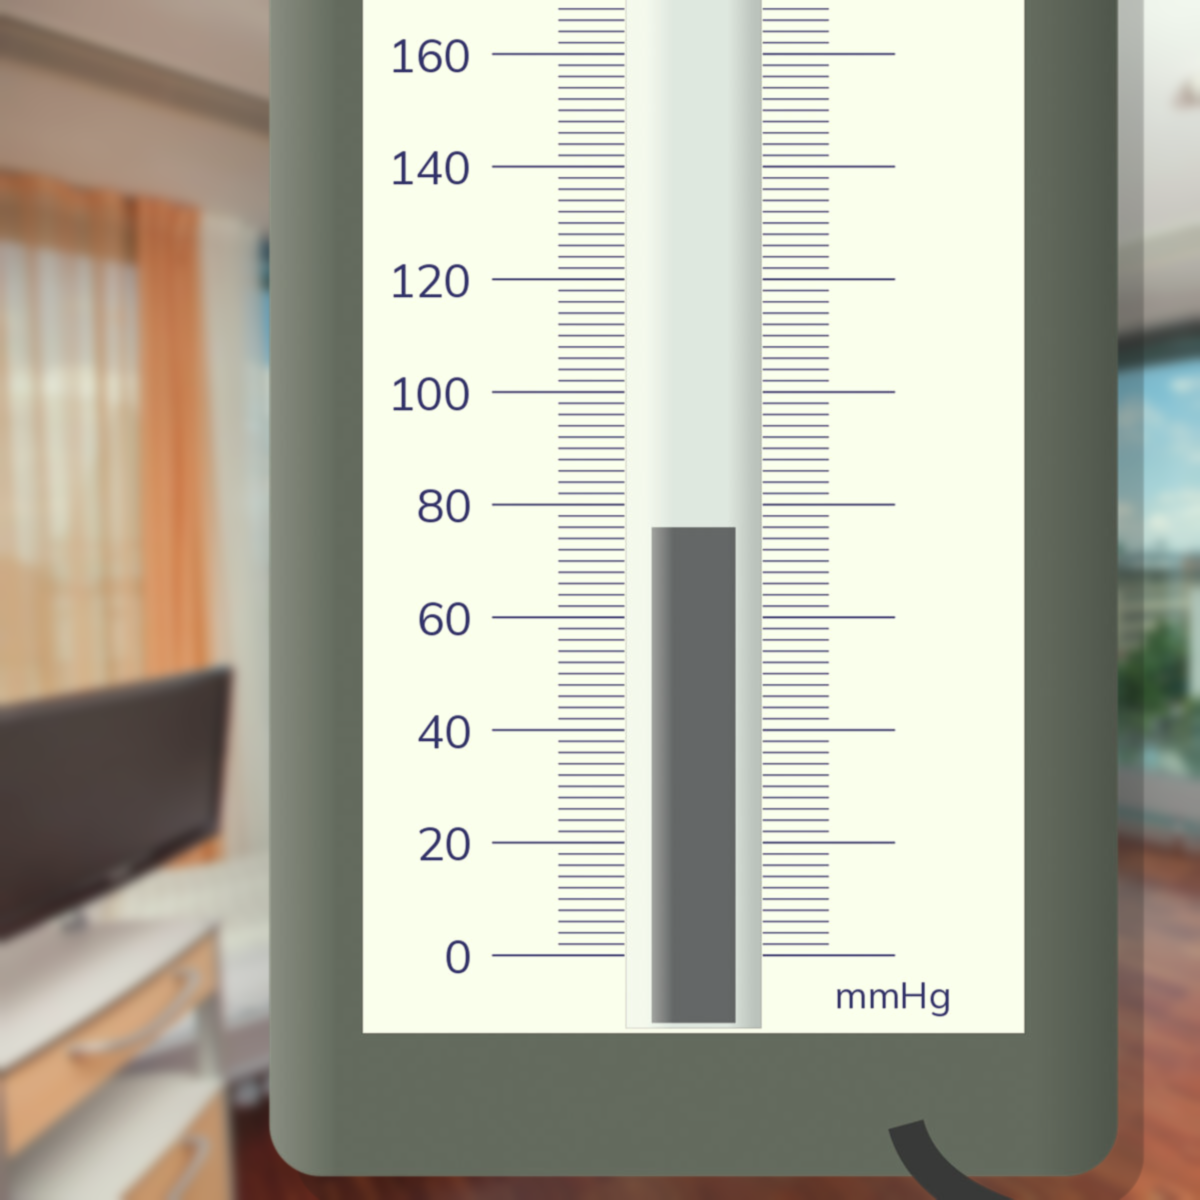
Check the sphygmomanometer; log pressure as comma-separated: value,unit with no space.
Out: 76,mmHg
